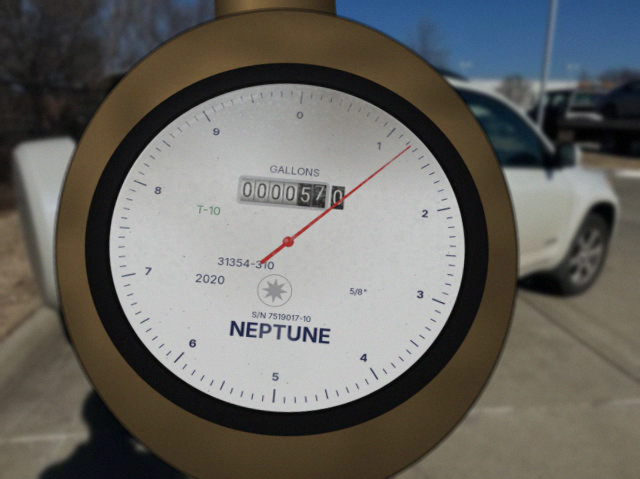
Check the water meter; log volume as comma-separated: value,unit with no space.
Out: 571.2,gal
